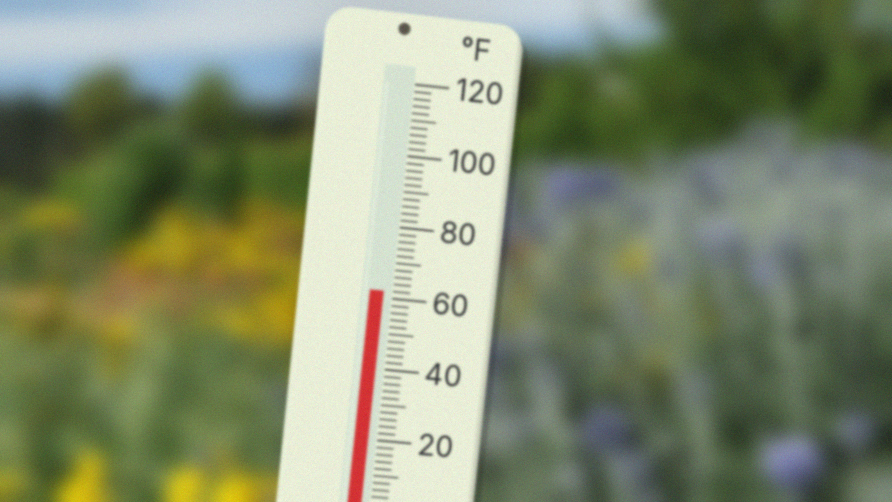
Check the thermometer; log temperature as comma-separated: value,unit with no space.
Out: 62,°F
